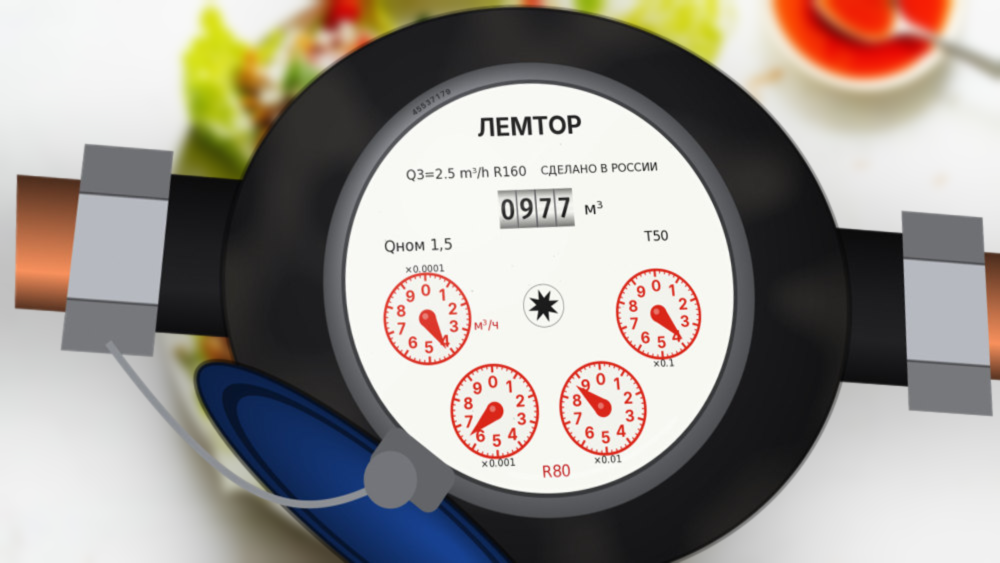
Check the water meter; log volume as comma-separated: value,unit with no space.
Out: 977.3864,m³
